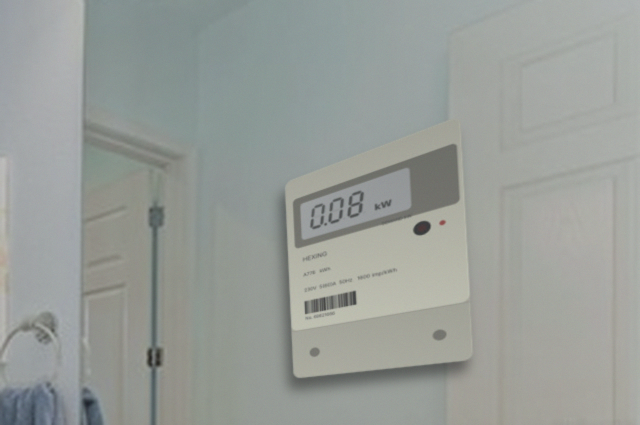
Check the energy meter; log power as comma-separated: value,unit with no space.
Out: 0.08,kW
